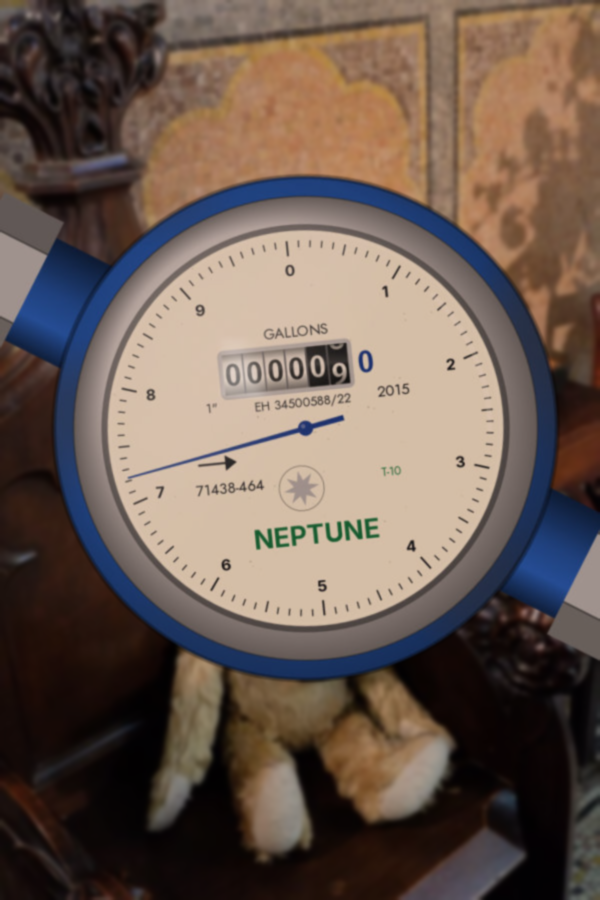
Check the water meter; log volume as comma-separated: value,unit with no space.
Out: 87.2,gal
